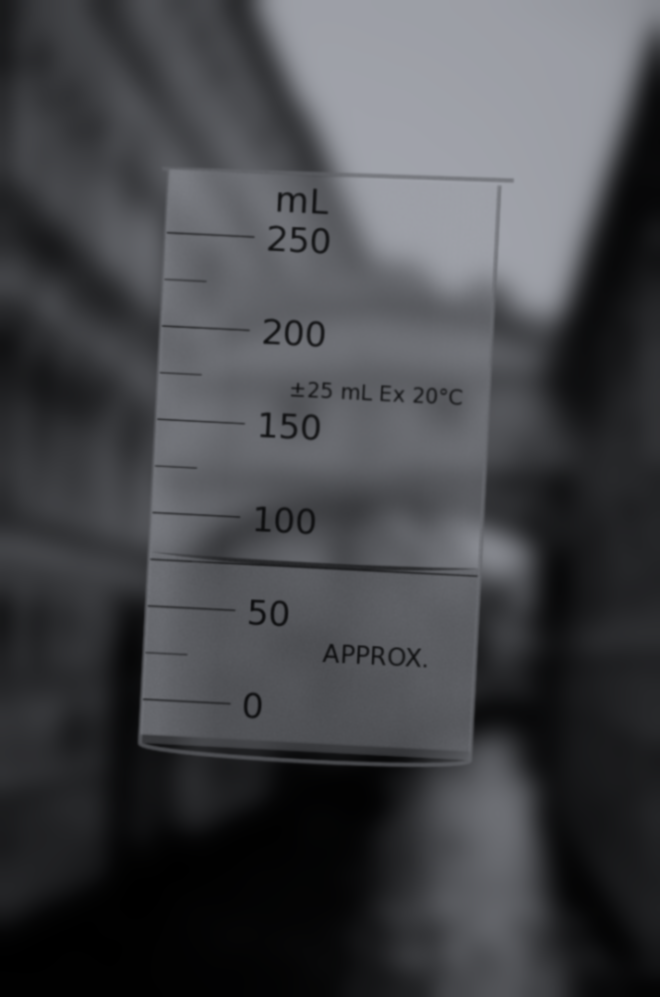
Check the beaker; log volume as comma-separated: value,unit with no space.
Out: 75,mL
